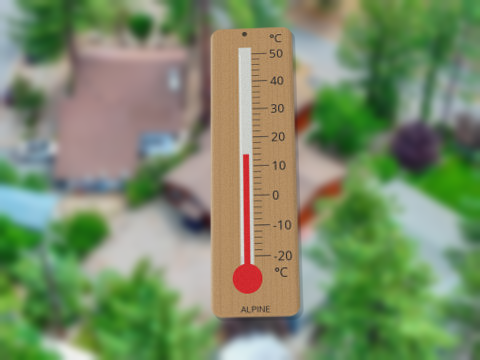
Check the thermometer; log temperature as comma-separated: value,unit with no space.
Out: 14,°C
